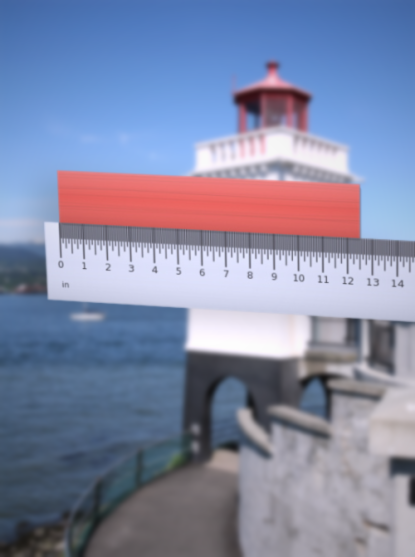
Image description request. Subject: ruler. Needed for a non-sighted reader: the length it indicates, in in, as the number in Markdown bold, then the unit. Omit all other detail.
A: **12.5** in
